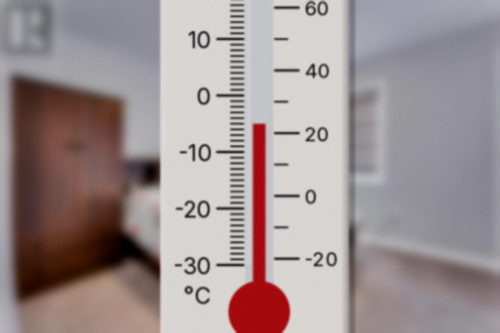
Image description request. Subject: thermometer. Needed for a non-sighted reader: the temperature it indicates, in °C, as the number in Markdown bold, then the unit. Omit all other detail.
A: **-5** °C
